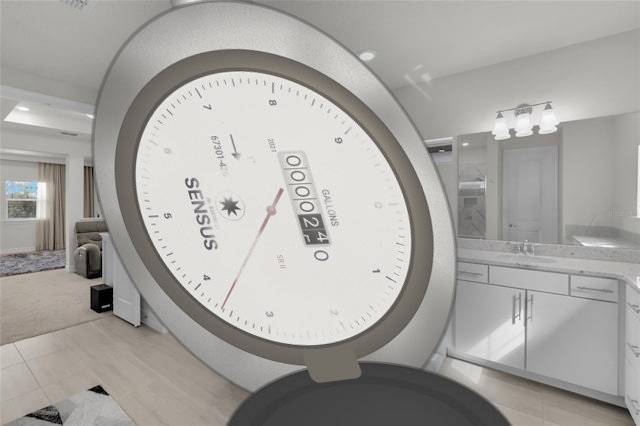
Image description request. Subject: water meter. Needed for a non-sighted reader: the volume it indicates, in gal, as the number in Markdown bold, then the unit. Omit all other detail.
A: **243.6** gal
